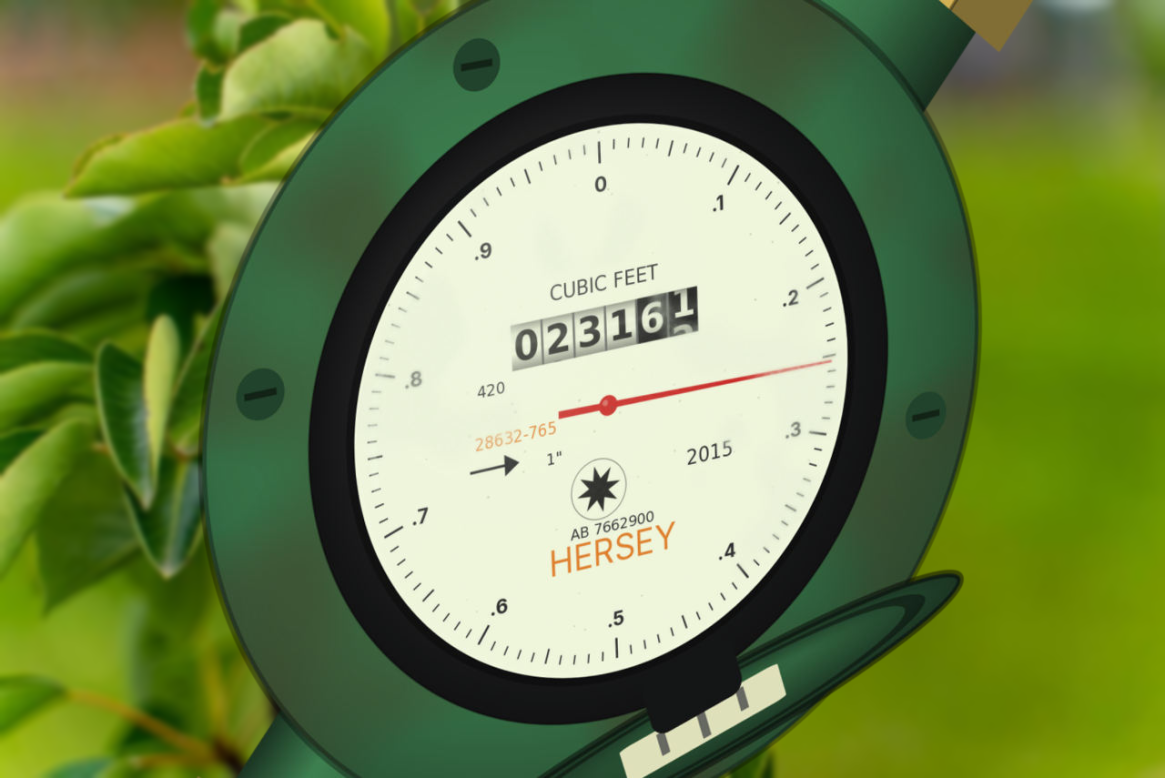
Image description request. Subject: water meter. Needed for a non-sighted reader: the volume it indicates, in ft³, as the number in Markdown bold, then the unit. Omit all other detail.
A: **23161.25** ft³
